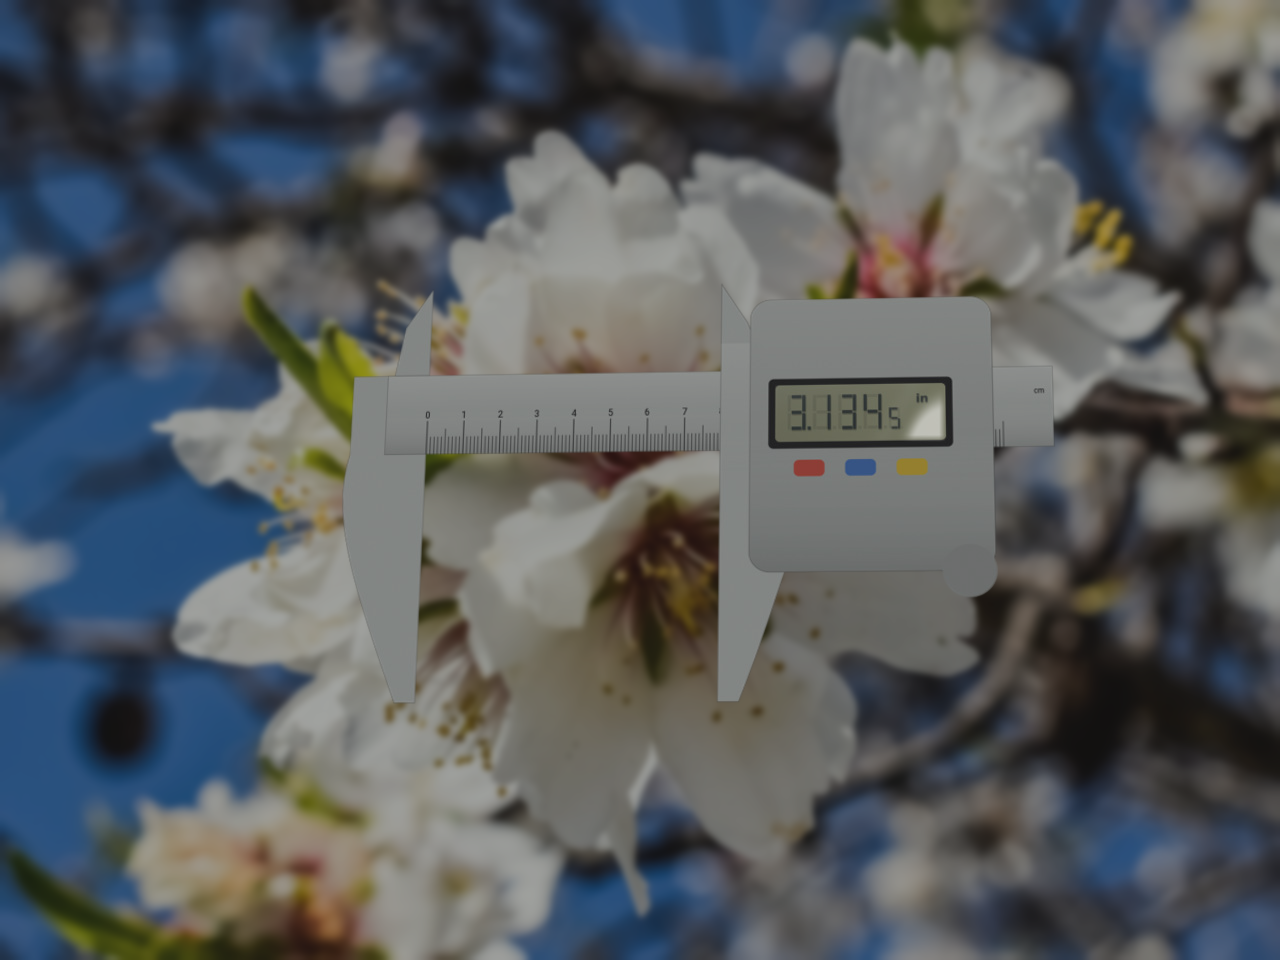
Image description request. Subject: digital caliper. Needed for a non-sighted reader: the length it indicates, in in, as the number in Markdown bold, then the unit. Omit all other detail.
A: **3.1345** in
